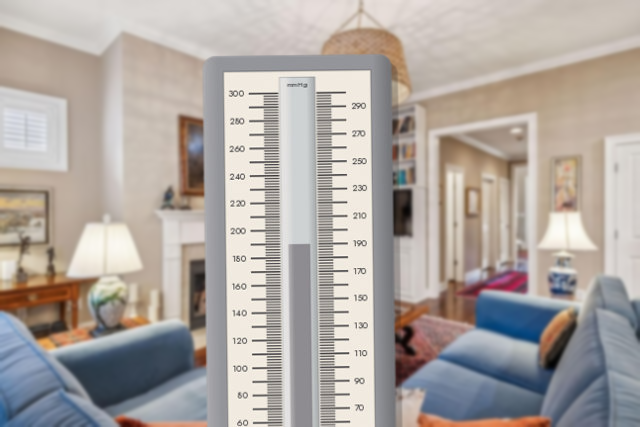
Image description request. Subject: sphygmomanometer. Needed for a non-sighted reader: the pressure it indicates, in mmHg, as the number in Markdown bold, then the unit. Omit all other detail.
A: **190** mmHg
